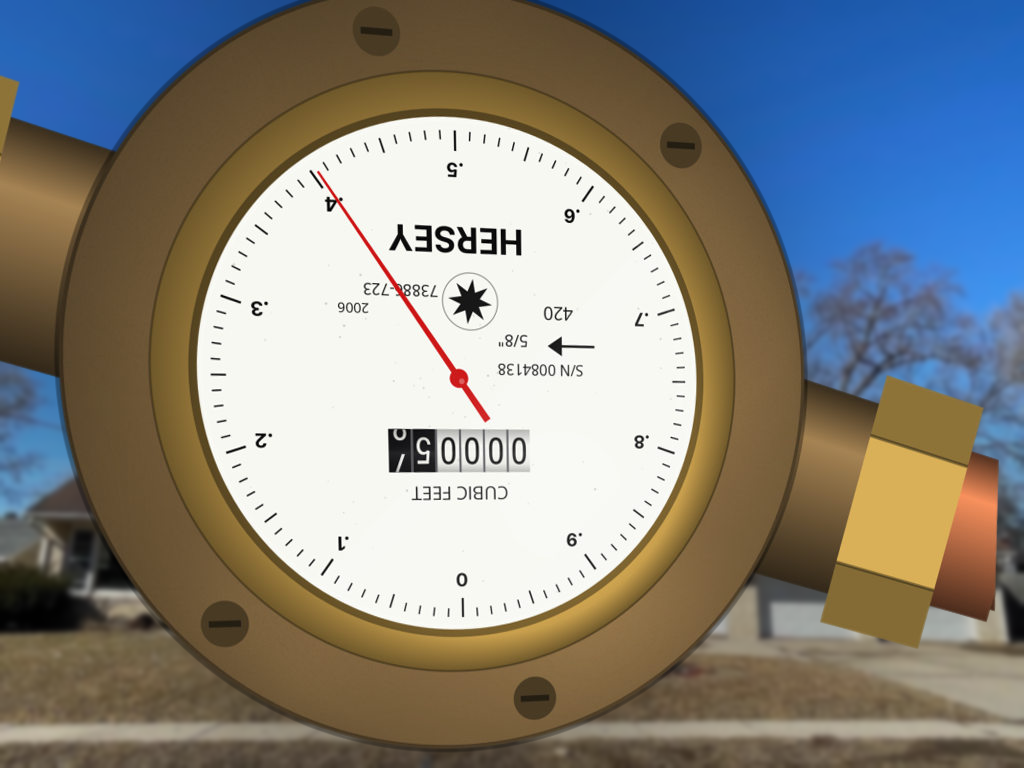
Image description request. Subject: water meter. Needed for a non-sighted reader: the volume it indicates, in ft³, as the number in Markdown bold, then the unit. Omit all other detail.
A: **57.40** ft³
